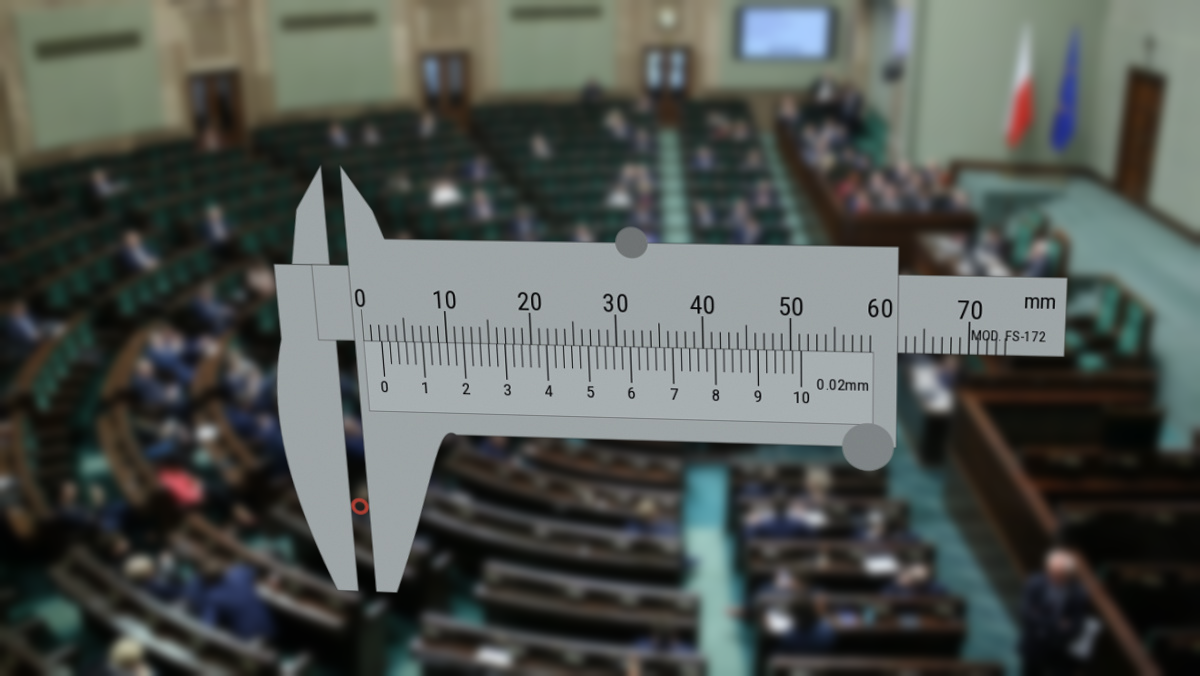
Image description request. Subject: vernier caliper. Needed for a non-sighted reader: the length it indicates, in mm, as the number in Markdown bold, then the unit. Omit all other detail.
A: **2.2** mm
